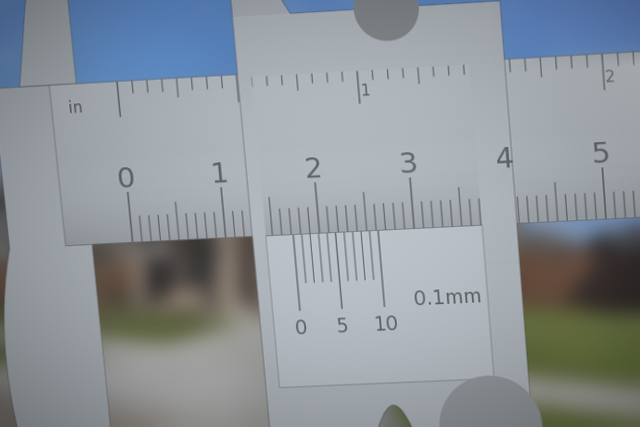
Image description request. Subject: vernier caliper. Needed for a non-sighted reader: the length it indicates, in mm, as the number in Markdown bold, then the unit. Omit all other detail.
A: **17.2** mm
